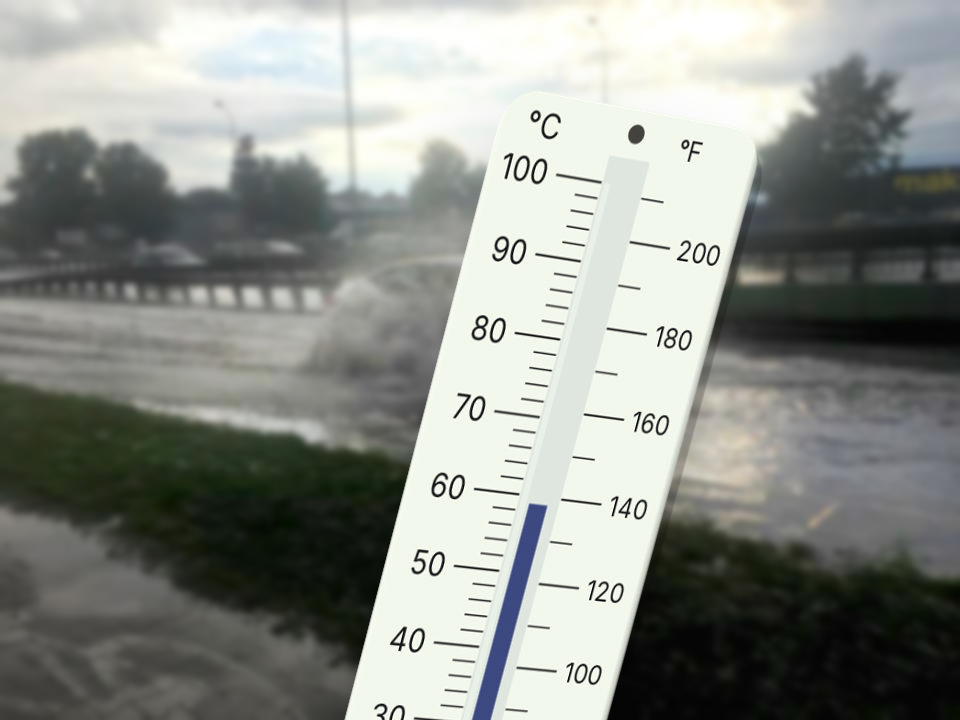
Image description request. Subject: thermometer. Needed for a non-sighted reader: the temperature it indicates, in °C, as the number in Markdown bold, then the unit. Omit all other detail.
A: **59** °C
